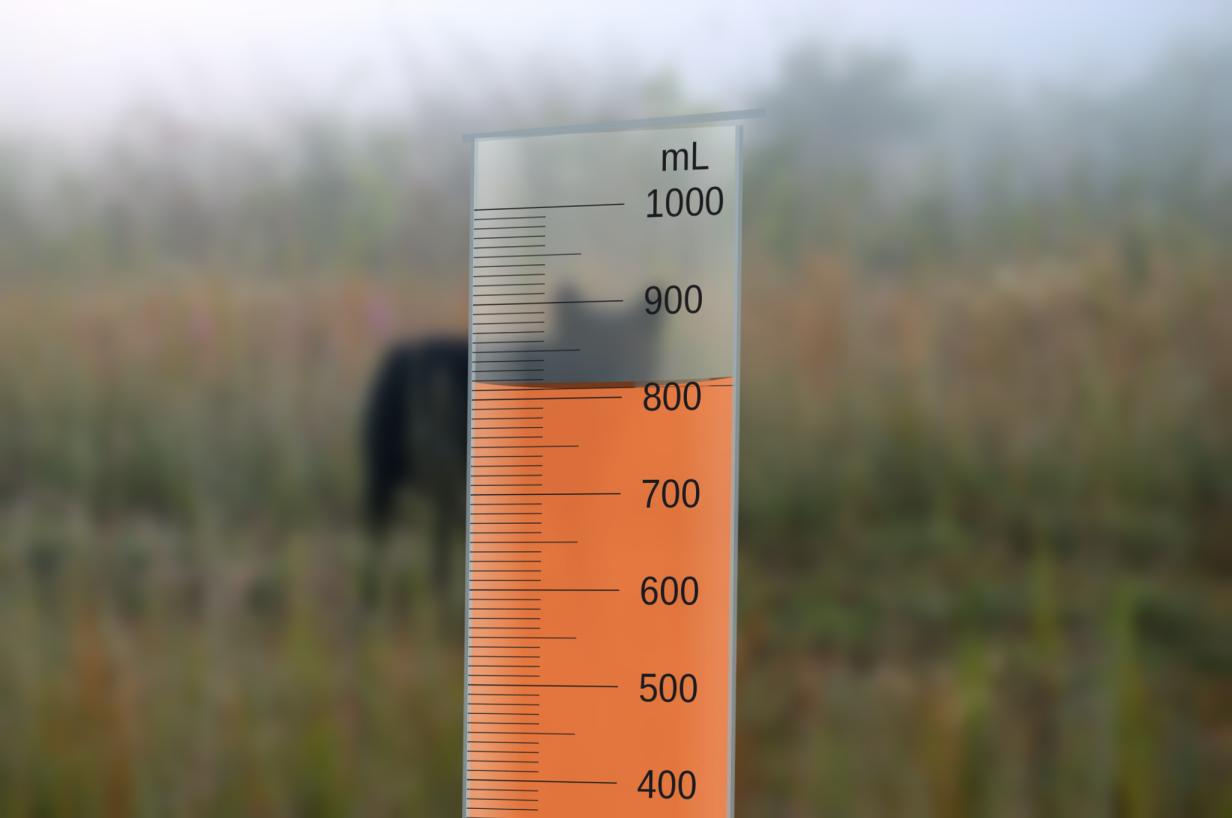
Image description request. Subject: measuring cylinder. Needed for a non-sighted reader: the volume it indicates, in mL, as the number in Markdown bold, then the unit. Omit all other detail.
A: **810** mL
